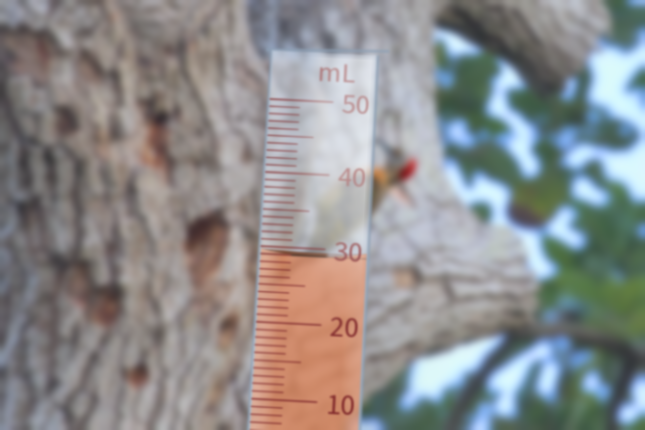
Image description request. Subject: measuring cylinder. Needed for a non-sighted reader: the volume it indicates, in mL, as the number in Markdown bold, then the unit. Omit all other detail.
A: **29** mL
